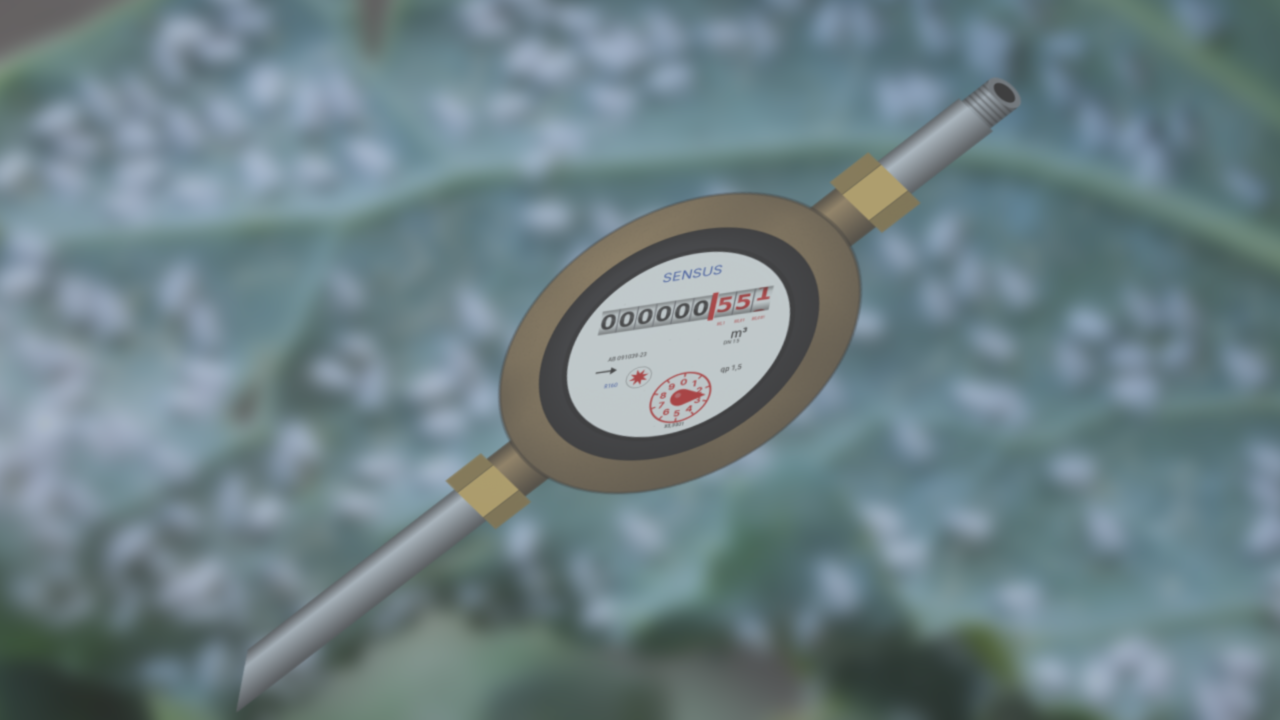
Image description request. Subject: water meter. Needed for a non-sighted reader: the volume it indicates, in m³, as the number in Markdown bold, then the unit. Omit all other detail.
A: **0.5512** m³
